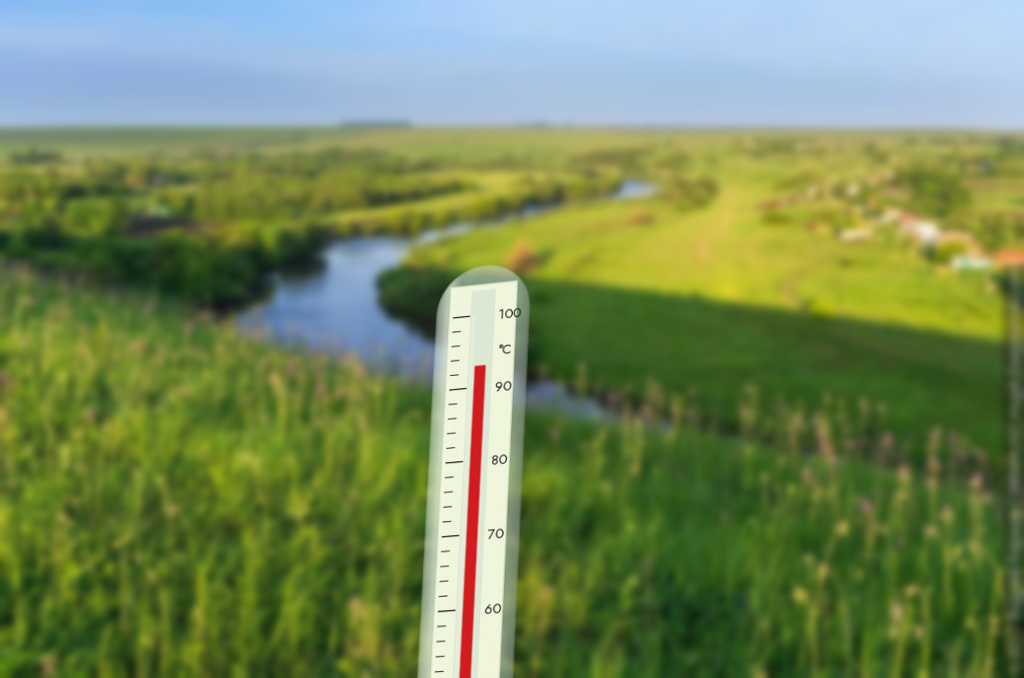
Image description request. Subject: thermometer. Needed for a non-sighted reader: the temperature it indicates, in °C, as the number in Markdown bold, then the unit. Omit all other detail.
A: **93** °C
